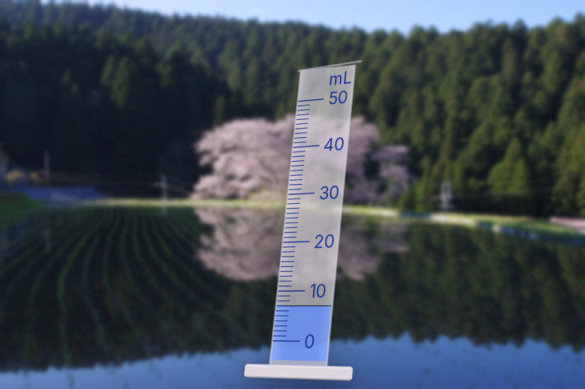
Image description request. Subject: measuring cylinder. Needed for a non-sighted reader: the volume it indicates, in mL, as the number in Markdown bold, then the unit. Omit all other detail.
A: **7** mL
